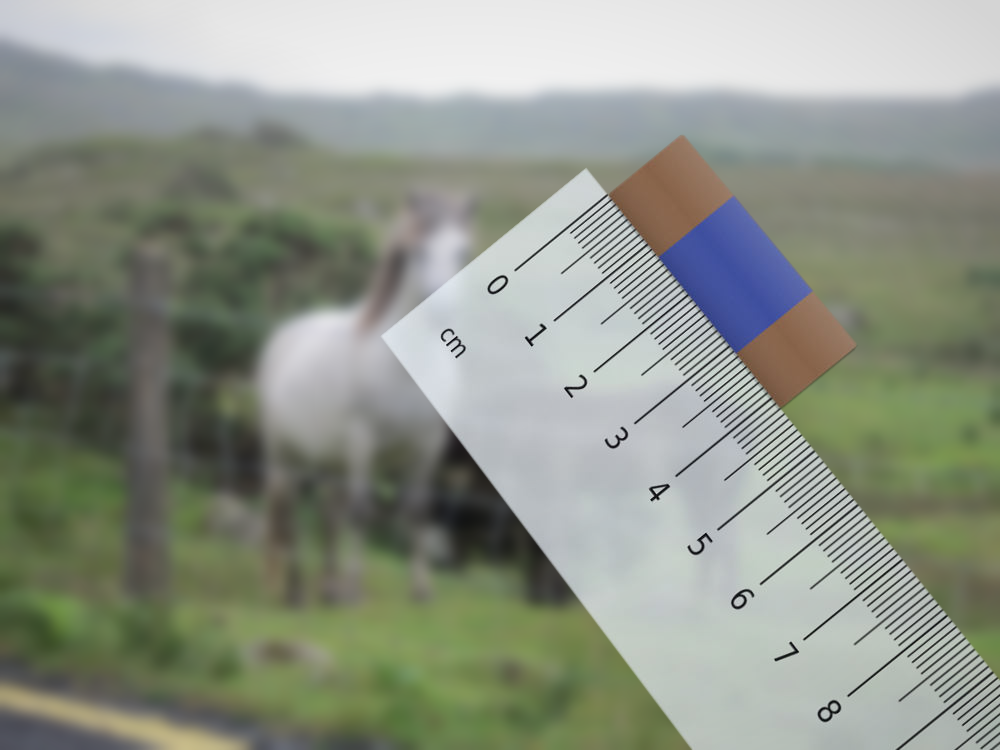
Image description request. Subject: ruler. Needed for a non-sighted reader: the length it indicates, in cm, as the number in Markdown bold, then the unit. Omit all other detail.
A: **4.2** cm
